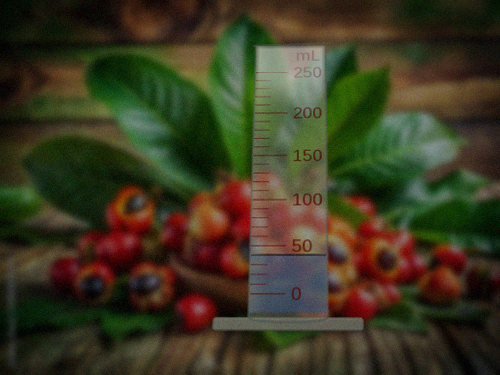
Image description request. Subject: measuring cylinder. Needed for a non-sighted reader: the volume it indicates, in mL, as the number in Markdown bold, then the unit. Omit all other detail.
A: **40** mL
